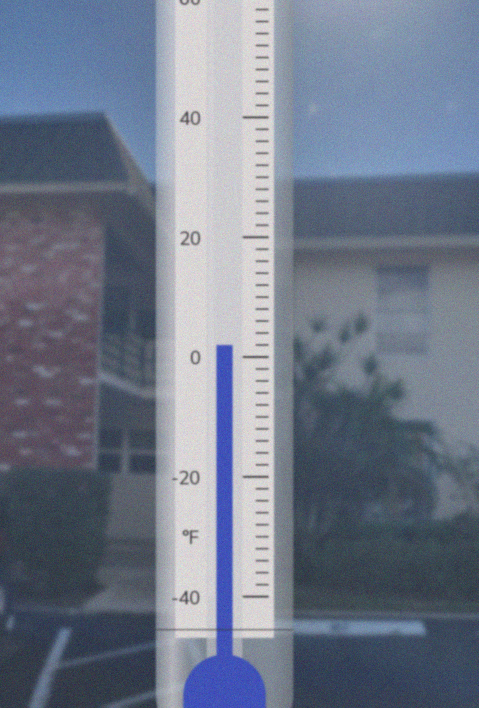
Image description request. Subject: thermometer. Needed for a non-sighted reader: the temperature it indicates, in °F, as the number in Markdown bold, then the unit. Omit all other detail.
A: **2** °F
